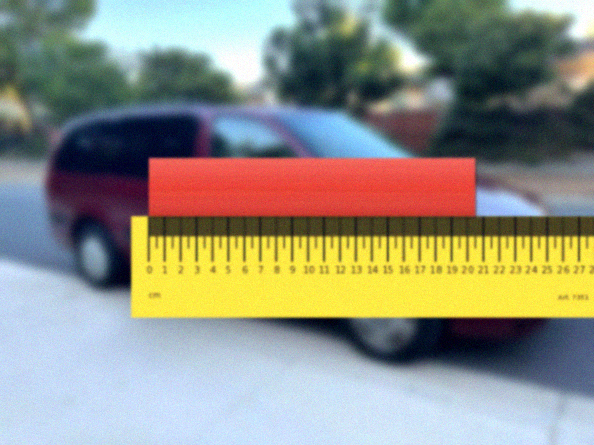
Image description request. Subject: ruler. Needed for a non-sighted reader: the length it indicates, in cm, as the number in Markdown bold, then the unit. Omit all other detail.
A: **20.5** cm
